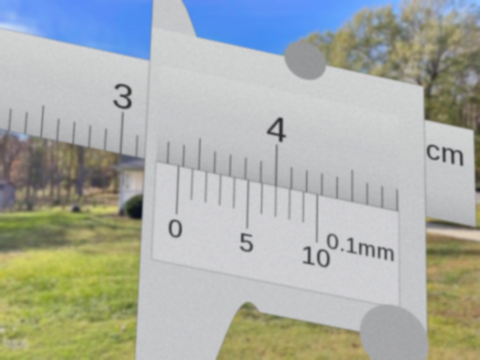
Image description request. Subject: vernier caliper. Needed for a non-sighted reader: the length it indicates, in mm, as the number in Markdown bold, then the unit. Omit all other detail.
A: **33.7** mm
